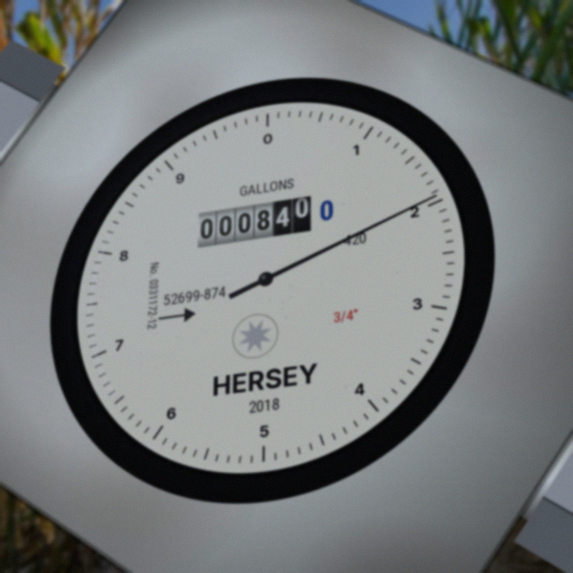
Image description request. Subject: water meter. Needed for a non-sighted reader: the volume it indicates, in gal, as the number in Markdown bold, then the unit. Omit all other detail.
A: **8401.9** gal
